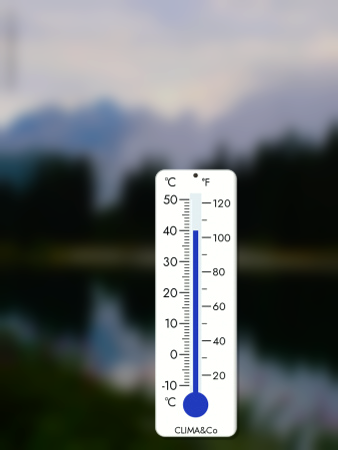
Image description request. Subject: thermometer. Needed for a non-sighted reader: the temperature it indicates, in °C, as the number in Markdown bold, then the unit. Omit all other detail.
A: **40** °C
